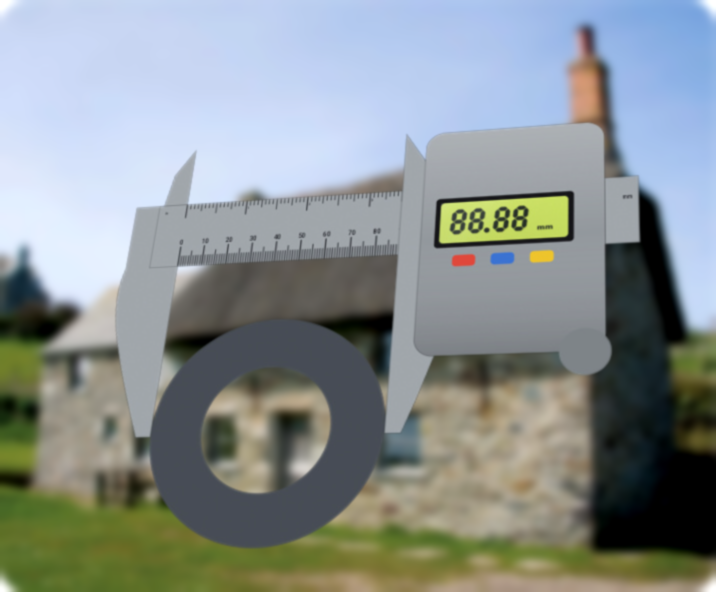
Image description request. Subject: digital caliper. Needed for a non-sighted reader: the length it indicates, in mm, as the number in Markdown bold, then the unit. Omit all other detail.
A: **88.88** mm
